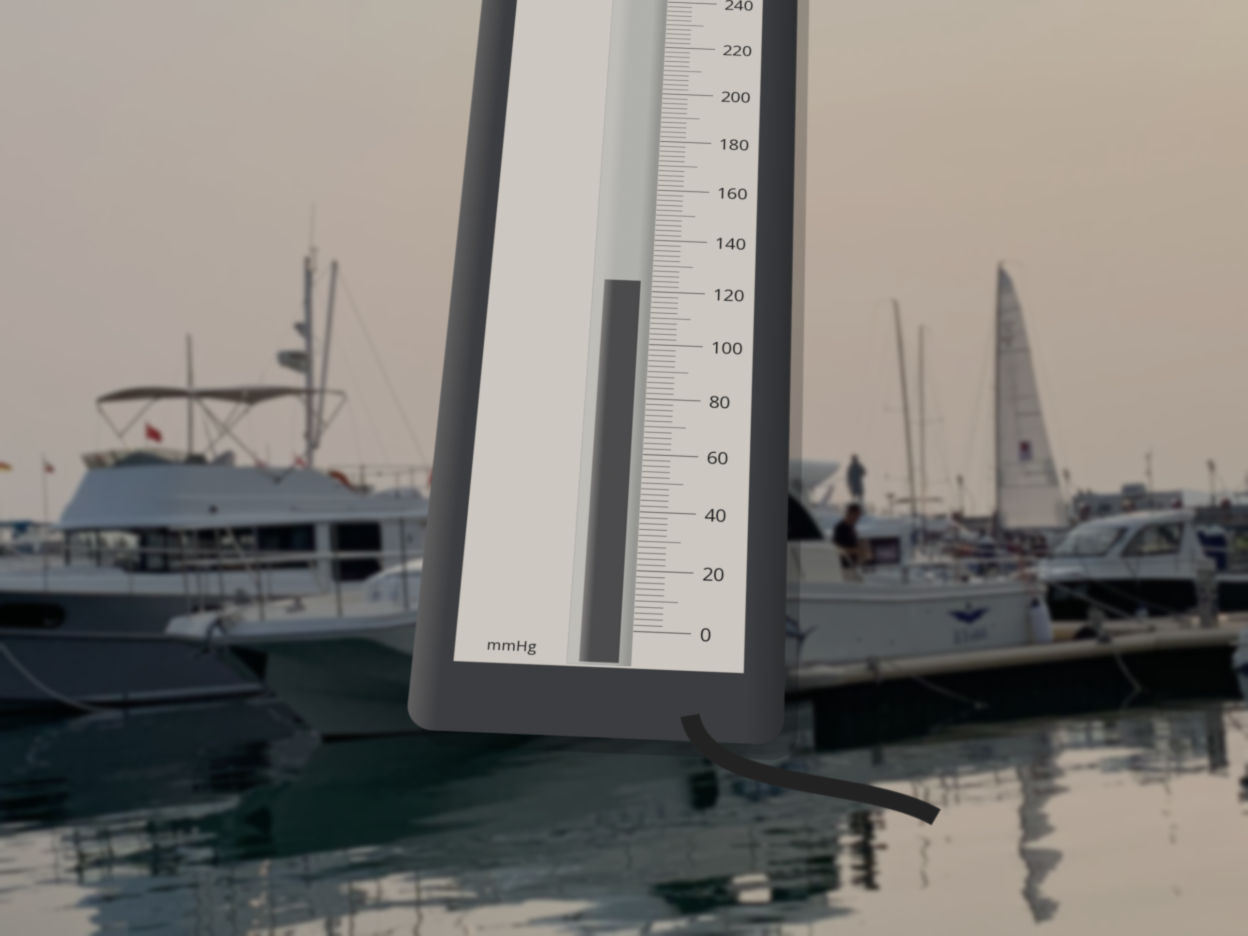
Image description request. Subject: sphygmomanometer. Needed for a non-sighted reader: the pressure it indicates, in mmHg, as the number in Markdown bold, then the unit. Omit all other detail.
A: **124** mmHg
